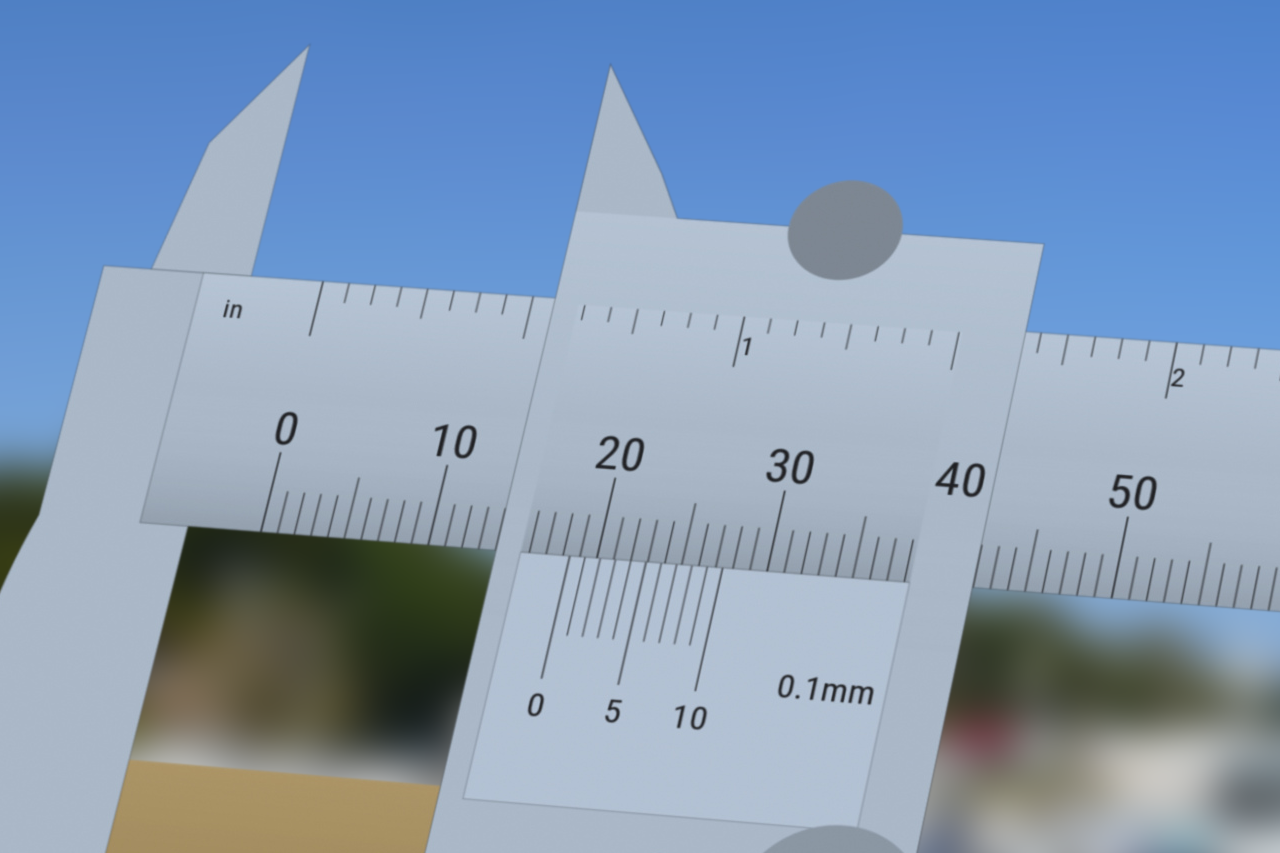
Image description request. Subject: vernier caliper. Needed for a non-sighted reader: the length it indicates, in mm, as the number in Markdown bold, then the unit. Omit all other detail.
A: **18.4** mm
